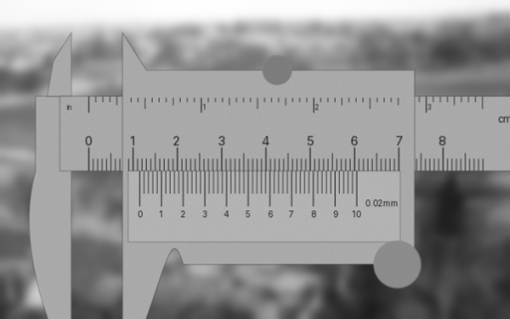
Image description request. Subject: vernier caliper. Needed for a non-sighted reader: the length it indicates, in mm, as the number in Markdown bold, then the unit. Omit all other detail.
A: **11.5** mm
